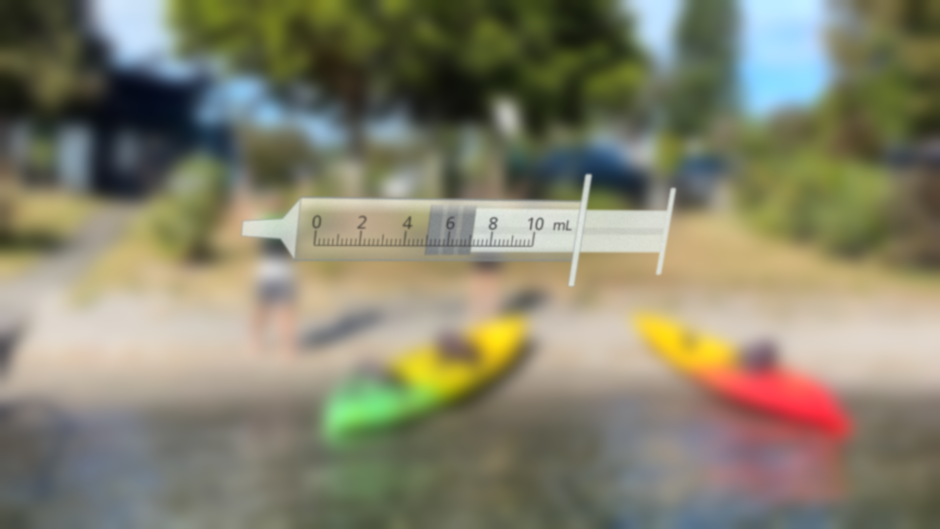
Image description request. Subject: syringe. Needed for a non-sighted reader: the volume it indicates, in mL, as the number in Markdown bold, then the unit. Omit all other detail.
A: **5** mL
